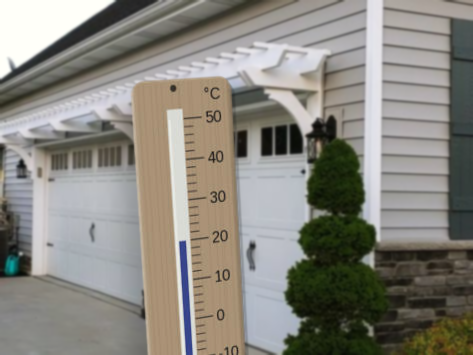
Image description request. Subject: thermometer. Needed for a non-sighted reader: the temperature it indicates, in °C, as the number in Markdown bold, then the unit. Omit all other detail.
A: **20** °C
